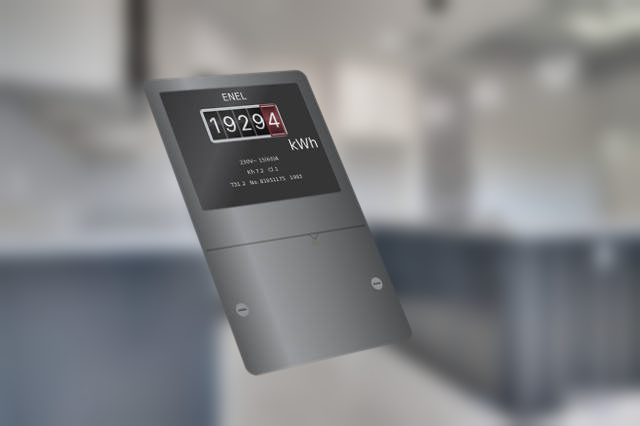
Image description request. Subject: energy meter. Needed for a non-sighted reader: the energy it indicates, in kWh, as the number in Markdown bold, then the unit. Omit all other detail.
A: **1929.4** kWh
